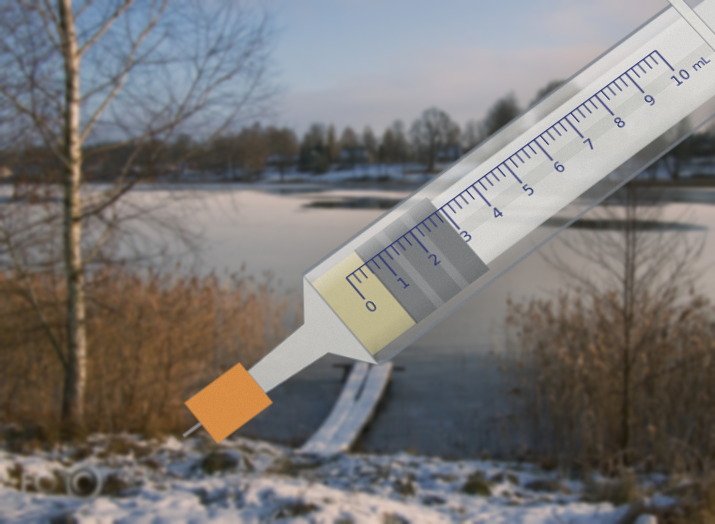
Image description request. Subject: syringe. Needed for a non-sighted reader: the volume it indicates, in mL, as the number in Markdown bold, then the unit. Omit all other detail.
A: **0.6** mL
